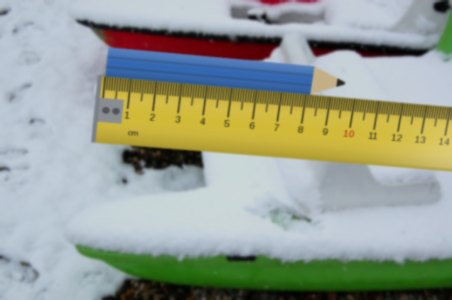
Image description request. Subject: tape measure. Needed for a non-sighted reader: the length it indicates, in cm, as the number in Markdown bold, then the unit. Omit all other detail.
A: **9.5** cm
